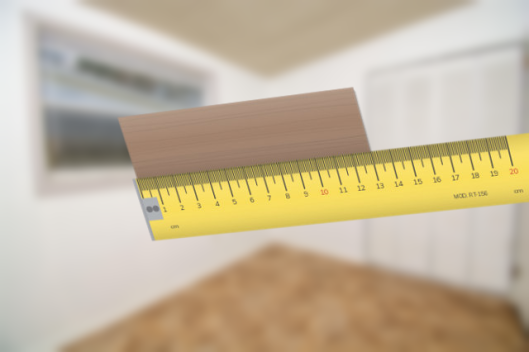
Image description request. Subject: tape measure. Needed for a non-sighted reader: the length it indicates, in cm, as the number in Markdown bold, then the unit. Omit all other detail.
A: **13** cm
